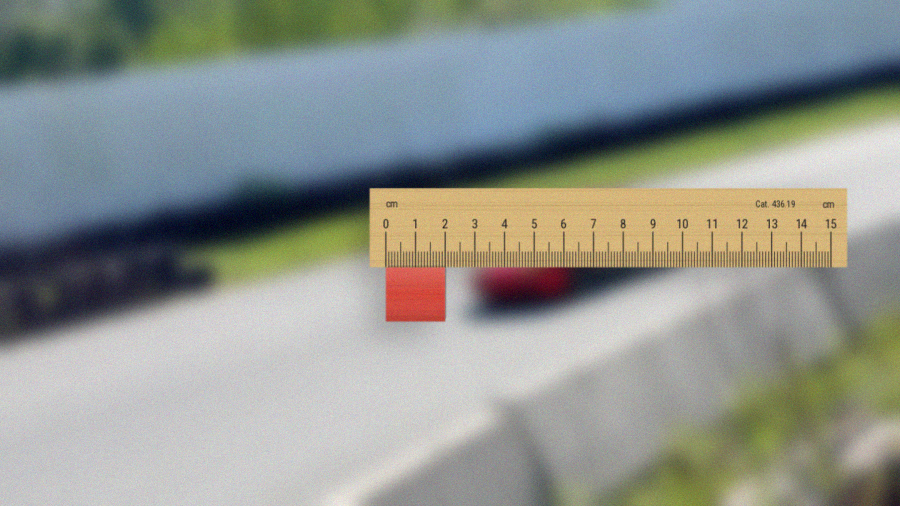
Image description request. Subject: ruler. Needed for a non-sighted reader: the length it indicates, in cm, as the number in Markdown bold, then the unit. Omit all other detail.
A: **2** cm
